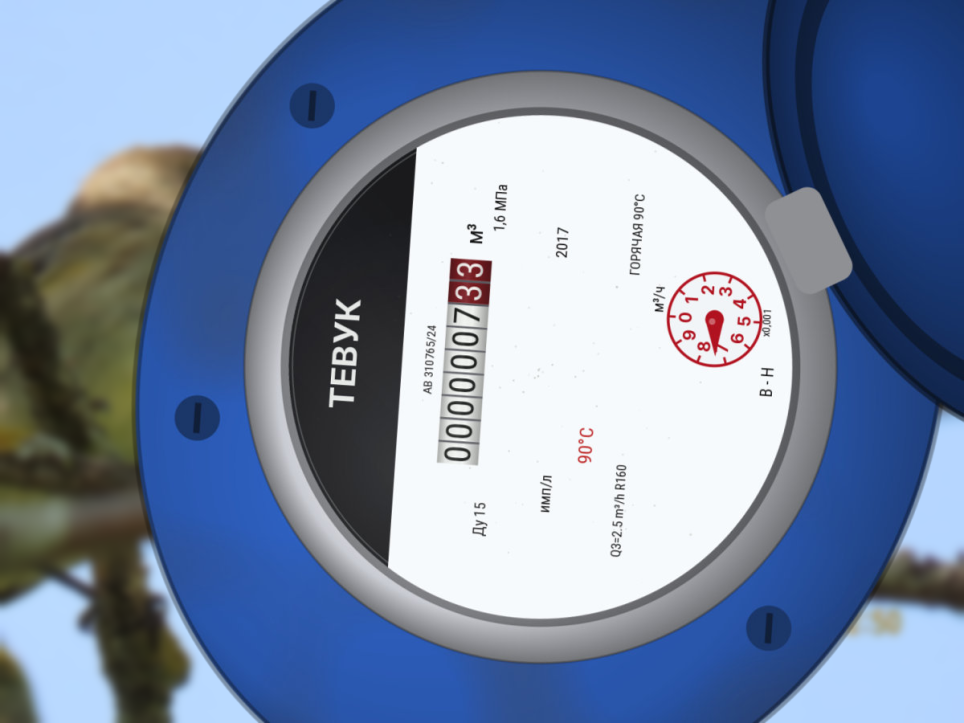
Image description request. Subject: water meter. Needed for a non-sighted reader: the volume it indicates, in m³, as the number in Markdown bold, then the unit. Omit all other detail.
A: **7.337** m³
